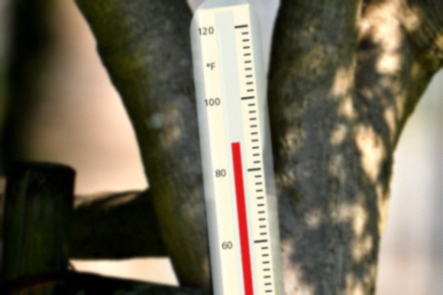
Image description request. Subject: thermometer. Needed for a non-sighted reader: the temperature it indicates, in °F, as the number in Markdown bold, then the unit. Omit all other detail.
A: **88** °F
